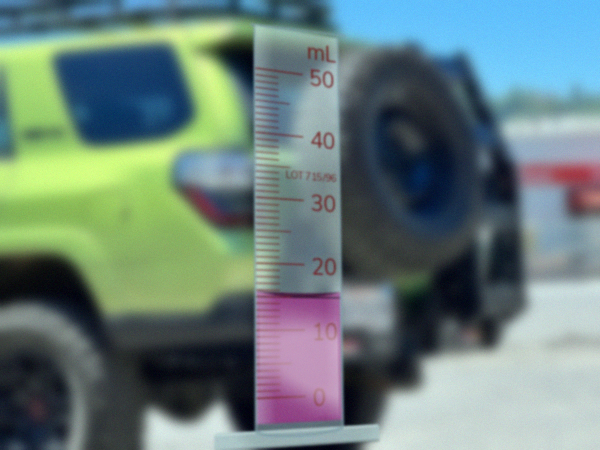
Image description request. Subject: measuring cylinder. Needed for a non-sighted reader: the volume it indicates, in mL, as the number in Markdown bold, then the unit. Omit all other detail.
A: **15** mL
